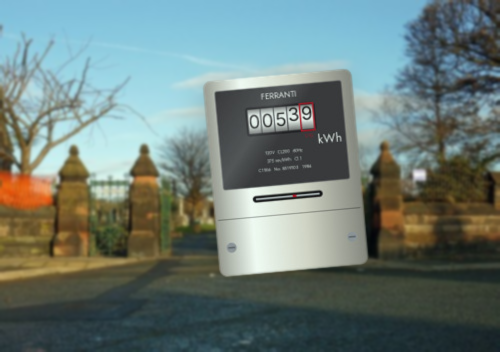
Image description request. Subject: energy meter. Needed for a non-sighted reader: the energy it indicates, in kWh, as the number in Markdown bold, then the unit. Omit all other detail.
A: **53.9** kWh
